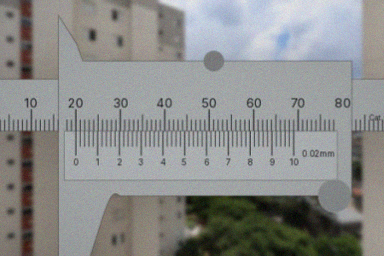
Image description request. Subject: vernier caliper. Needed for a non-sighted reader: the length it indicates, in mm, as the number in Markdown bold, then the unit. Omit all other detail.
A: **20.0** mm
